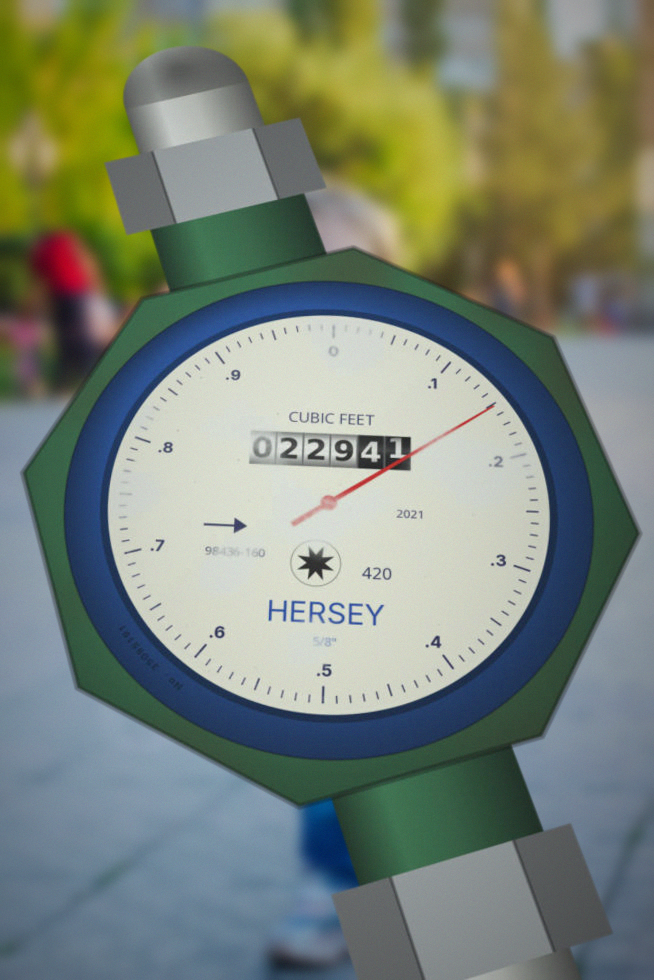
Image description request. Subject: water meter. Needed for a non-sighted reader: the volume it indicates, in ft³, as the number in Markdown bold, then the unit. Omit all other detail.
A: **22941.15** ft³
